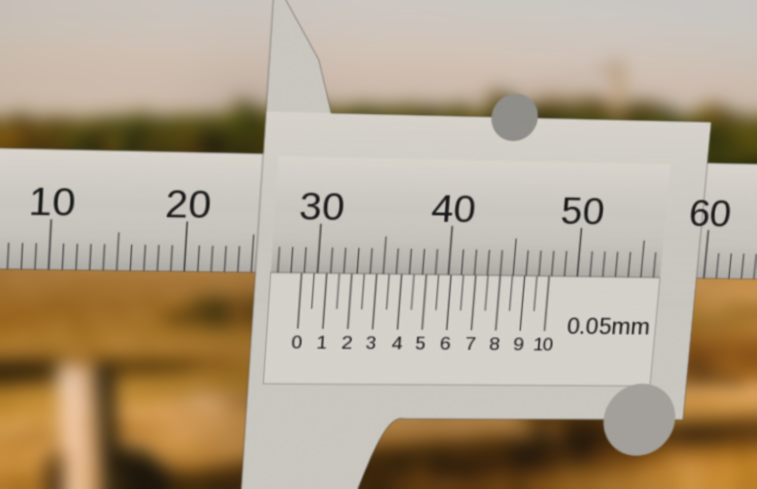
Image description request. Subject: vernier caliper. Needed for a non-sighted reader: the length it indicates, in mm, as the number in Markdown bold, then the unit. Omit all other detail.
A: **28.8** mm
